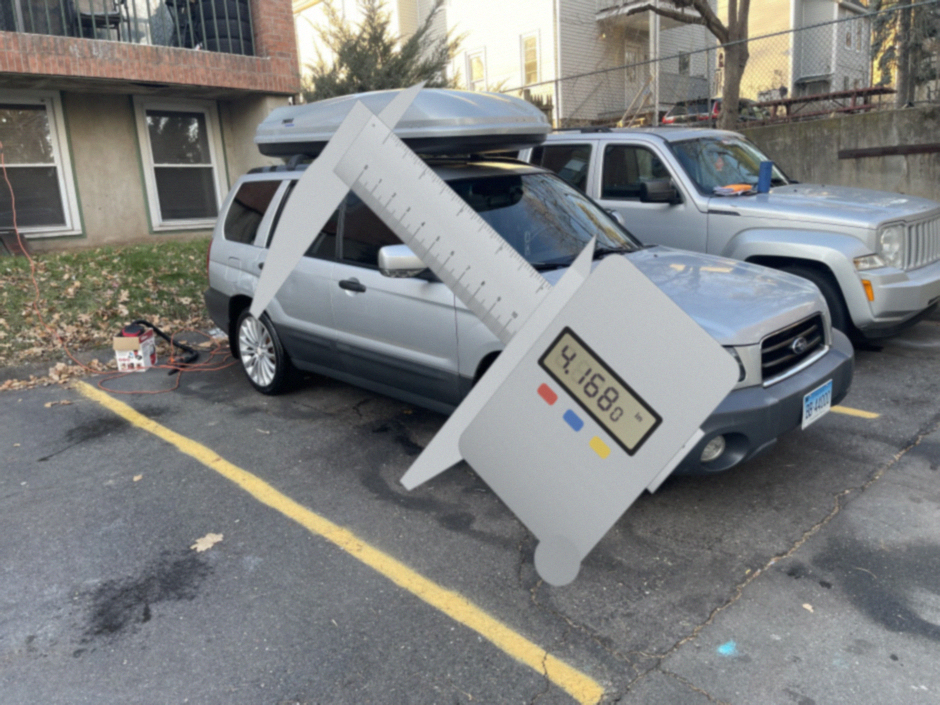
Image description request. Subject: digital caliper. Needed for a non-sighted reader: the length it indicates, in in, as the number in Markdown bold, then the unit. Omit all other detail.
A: **4.1680** in
